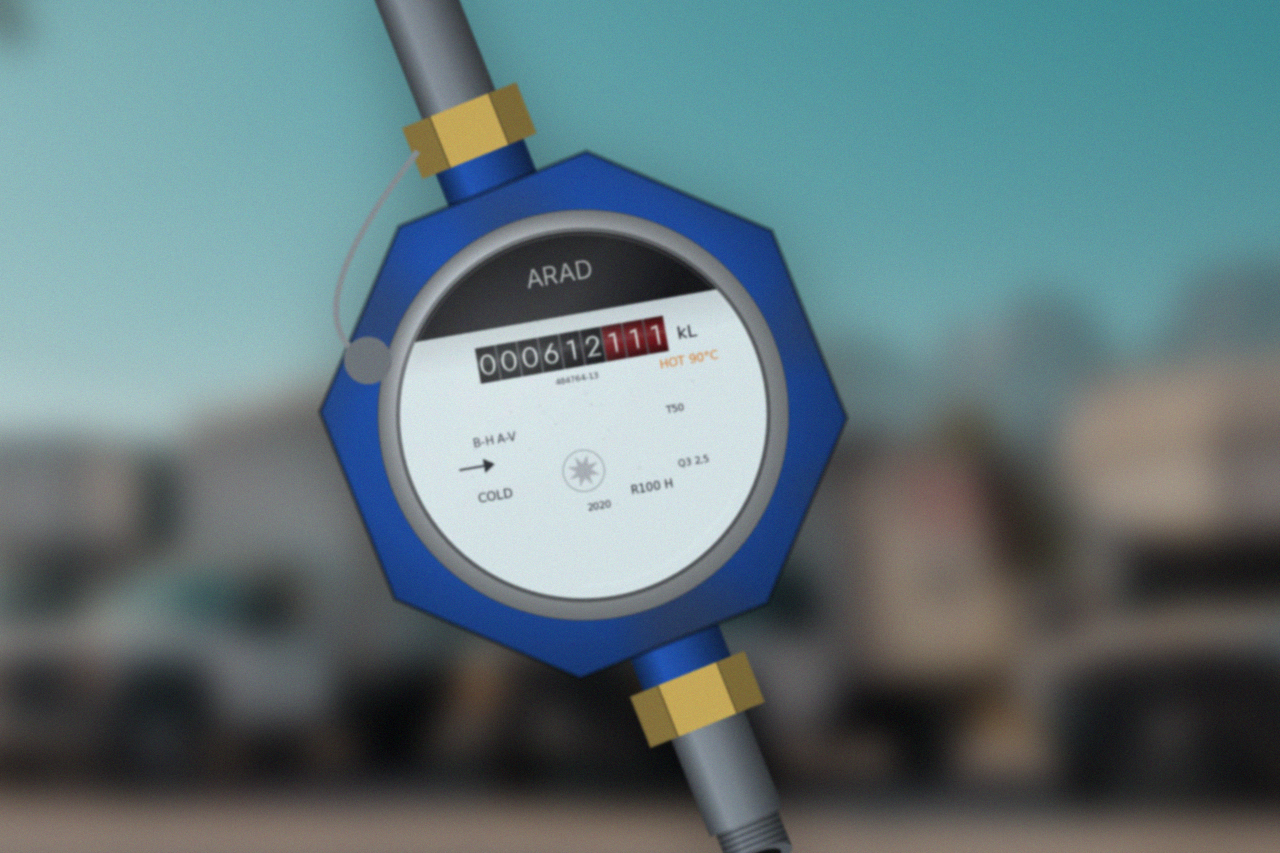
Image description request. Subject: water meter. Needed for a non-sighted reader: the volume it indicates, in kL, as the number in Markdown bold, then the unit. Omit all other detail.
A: **612.111** kL
